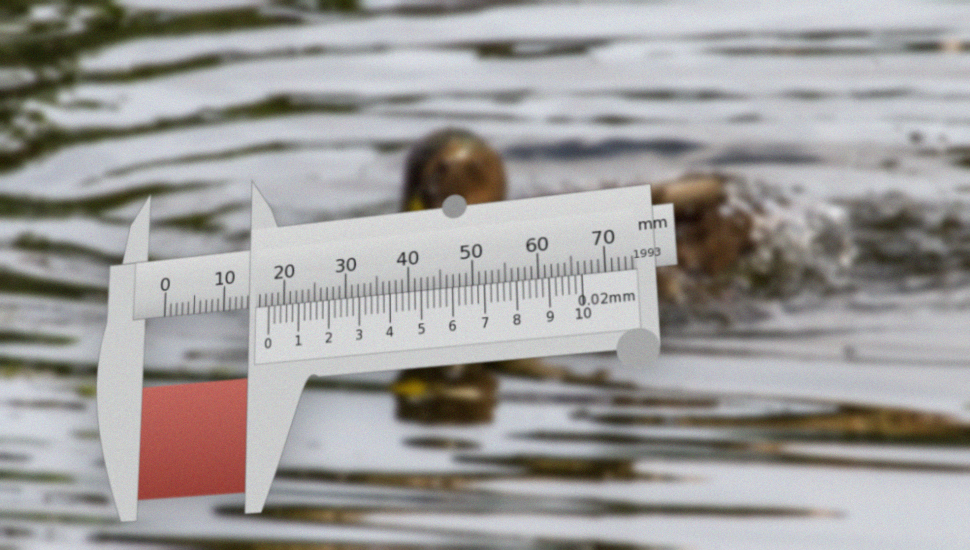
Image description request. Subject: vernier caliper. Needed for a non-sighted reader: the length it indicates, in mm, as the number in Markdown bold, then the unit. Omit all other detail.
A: **17.5** mm
